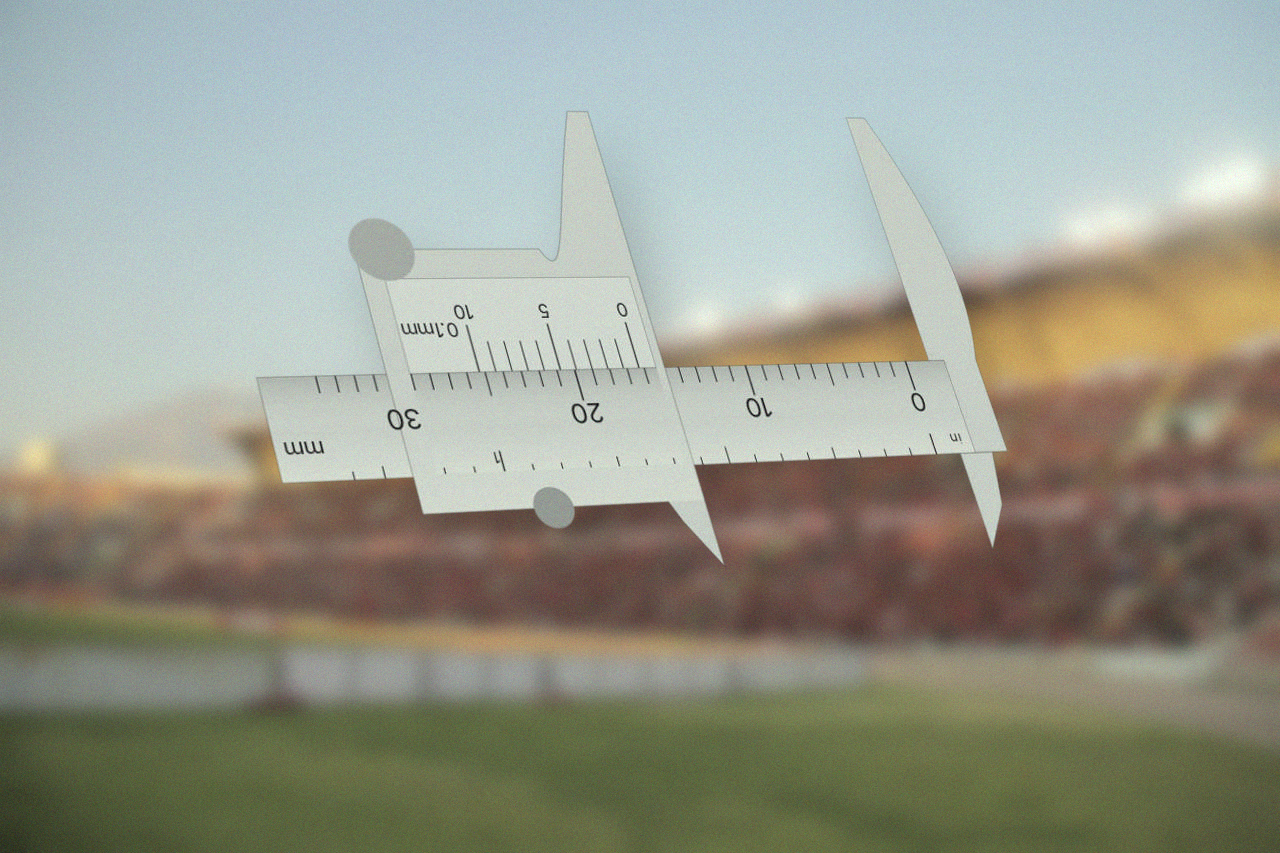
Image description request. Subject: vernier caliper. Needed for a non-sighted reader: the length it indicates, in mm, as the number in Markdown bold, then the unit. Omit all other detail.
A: **16.3** mm
